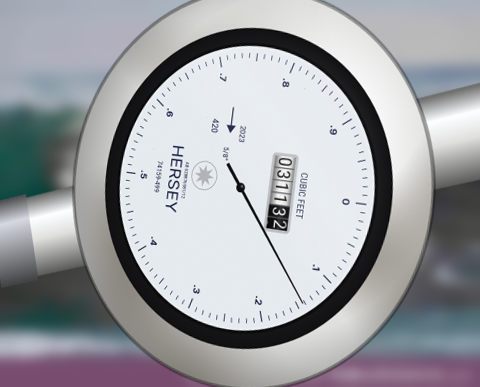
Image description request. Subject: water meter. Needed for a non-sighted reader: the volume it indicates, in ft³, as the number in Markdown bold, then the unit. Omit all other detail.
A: **31132.14** ft³
